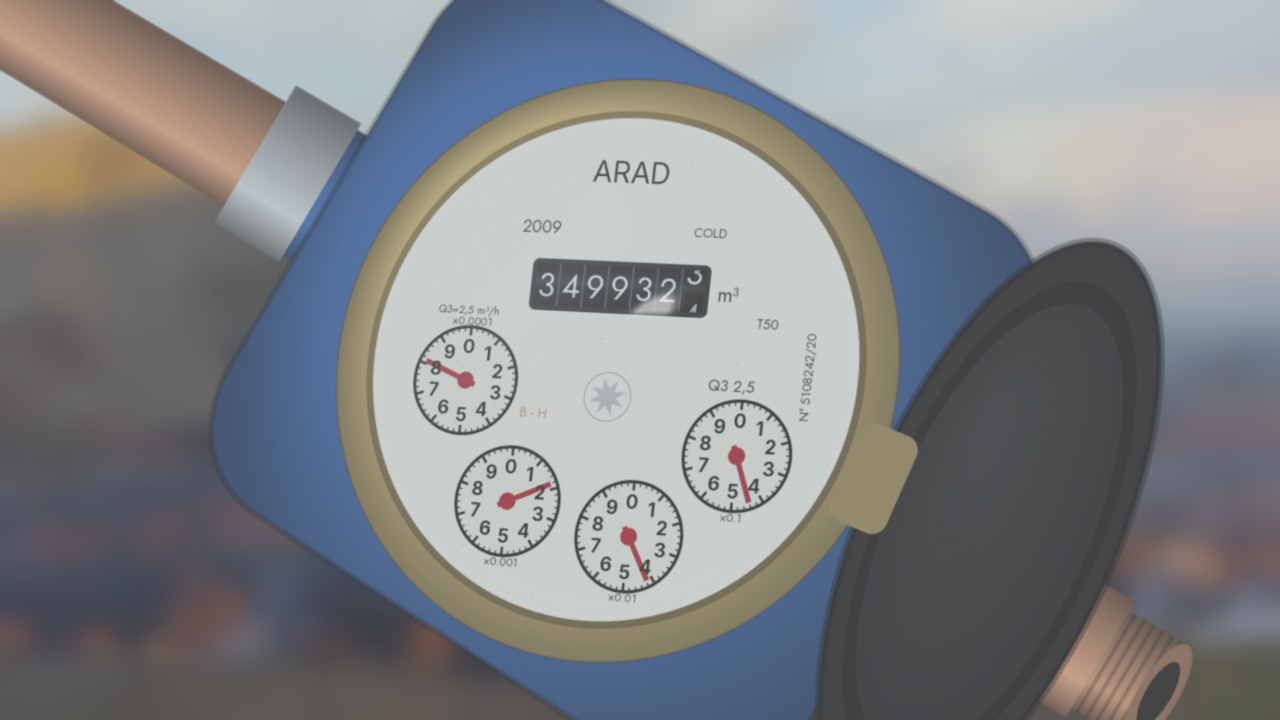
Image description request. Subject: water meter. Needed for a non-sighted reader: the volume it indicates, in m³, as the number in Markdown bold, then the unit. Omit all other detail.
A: **3499323.4418** m³
